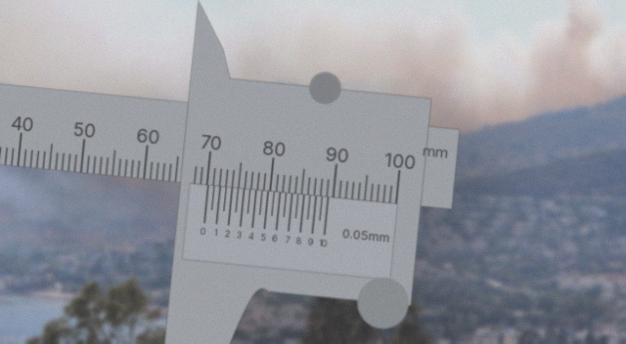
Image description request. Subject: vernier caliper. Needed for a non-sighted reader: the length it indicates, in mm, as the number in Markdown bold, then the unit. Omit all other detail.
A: **70.2** mm
